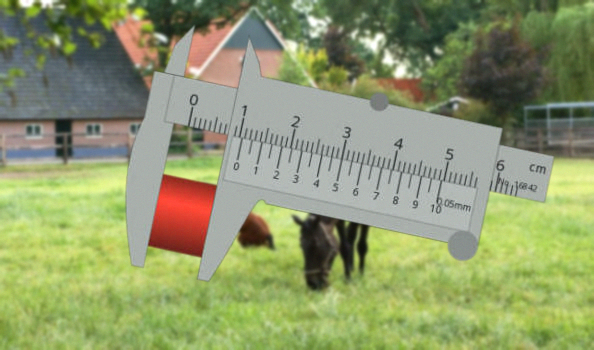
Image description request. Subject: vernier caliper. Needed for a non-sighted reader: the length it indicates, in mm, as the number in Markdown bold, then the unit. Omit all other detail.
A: **10.5** mm
